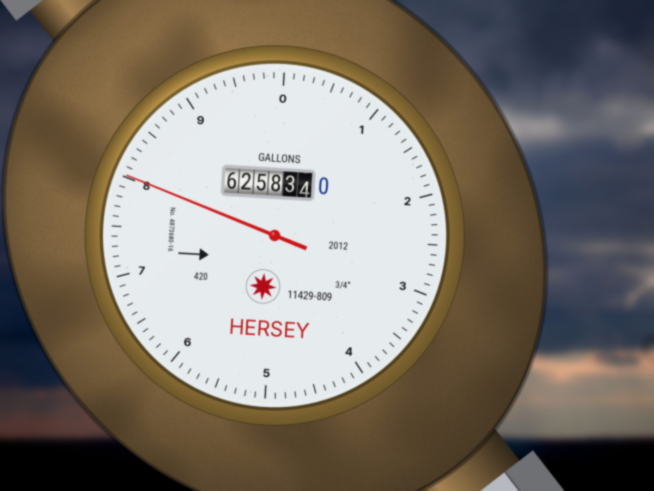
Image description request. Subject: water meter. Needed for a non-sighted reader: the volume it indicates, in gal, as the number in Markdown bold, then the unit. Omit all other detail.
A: **6258338.0** gal
